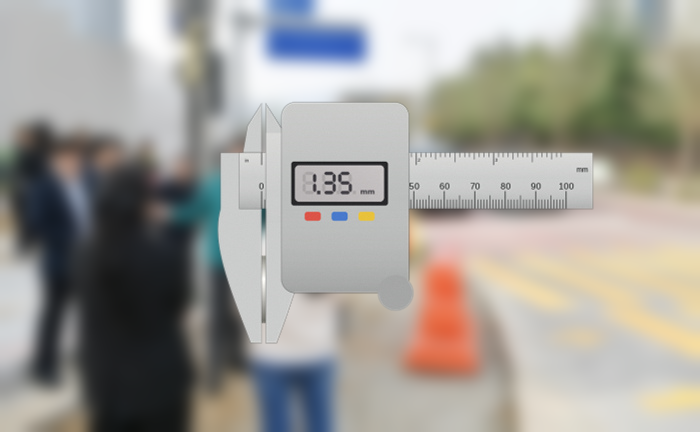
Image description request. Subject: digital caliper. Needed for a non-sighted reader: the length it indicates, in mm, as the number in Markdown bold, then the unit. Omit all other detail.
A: **1.35** mm
